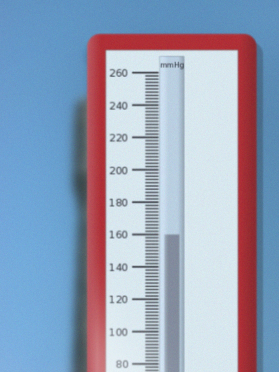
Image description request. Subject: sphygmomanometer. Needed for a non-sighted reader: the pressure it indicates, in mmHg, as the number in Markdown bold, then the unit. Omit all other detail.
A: **160** mmHg
